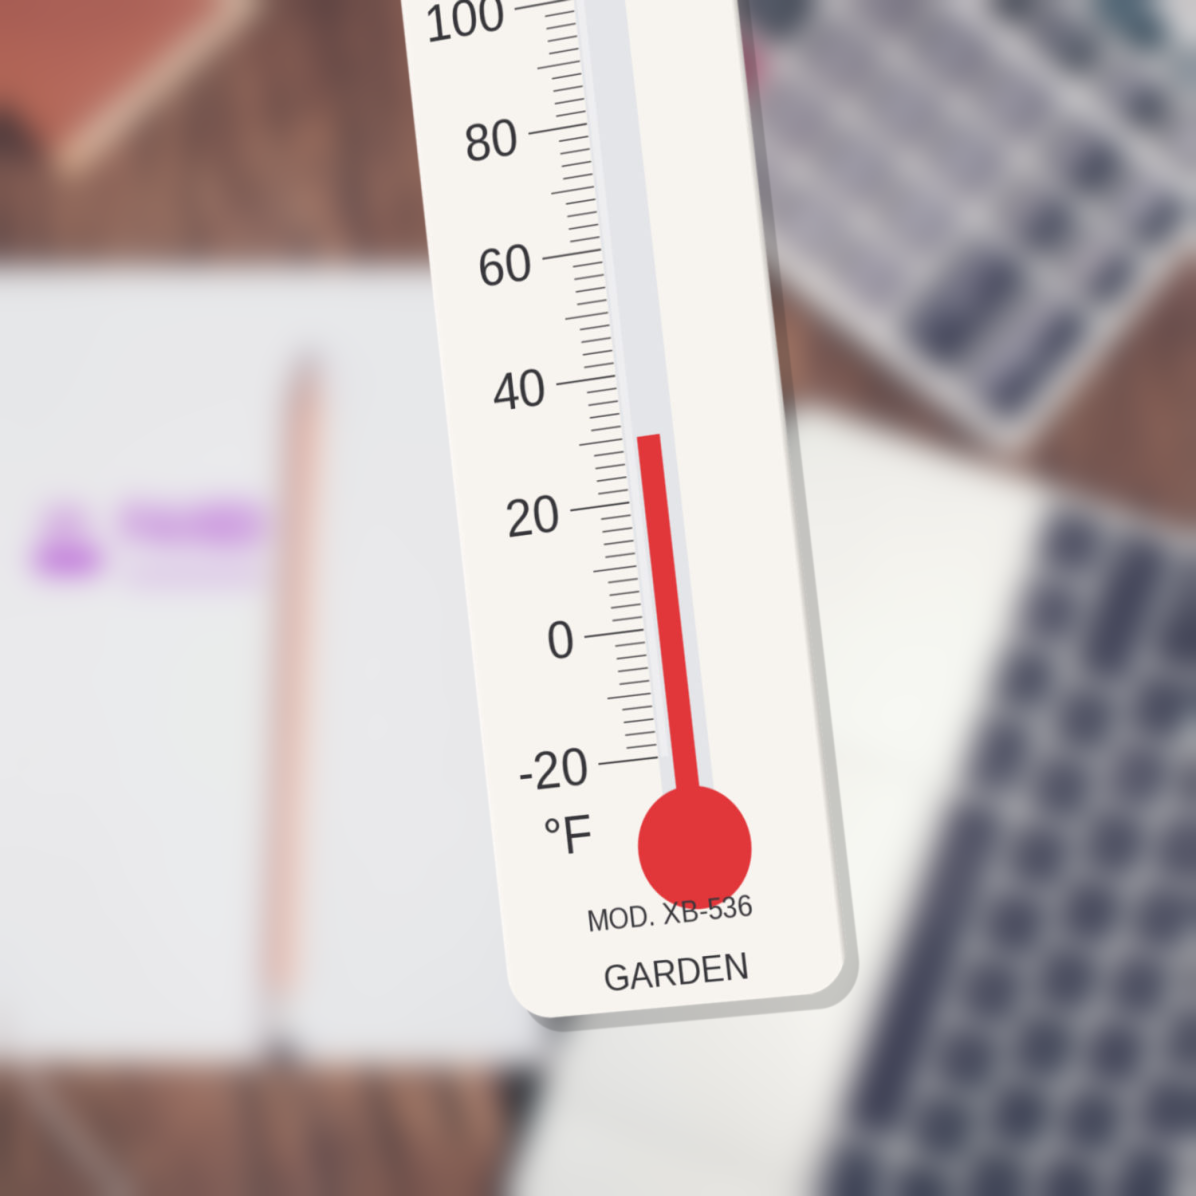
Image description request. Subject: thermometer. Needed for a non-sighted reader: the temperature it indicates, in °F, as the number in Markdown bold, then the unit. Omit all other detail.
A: **30** °F
